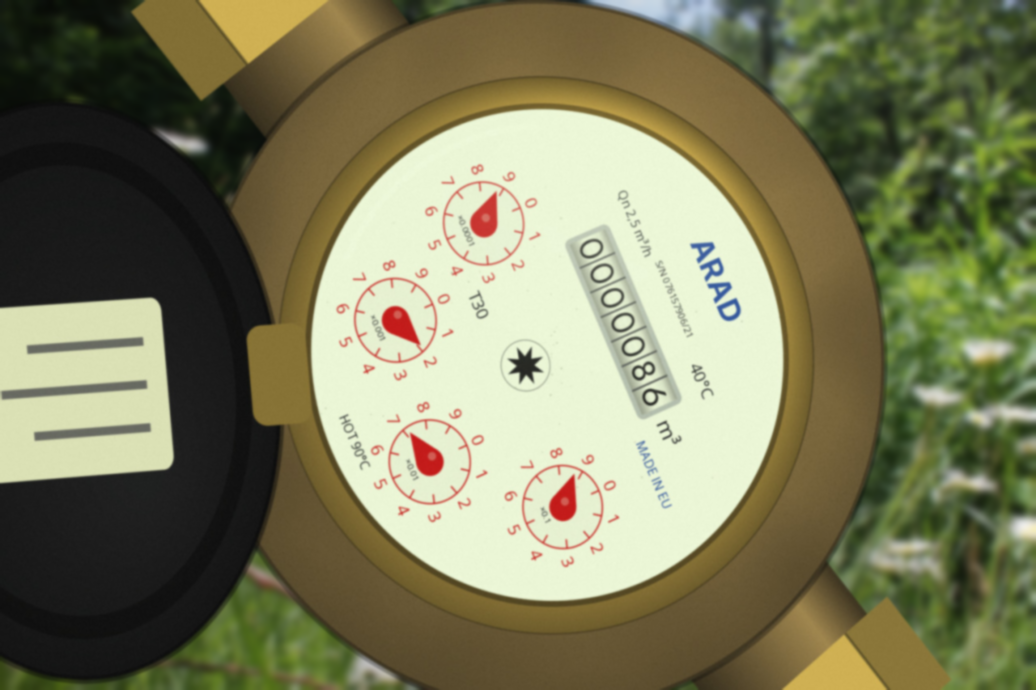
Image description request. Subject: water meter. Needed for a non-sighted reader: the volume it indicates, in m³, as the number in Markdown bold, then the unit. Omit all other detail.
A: **86.8718** m³
